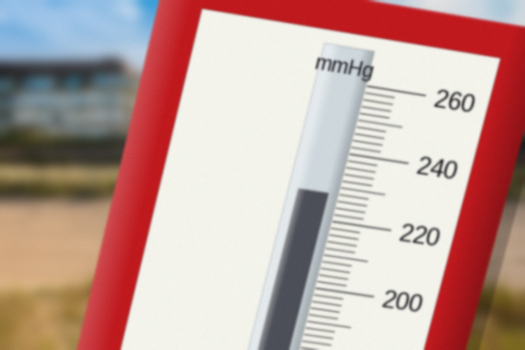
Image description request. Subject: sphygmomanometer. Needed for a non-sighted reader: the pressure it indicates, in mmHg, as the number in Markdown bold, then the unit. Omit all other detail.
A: **228** mmHg
